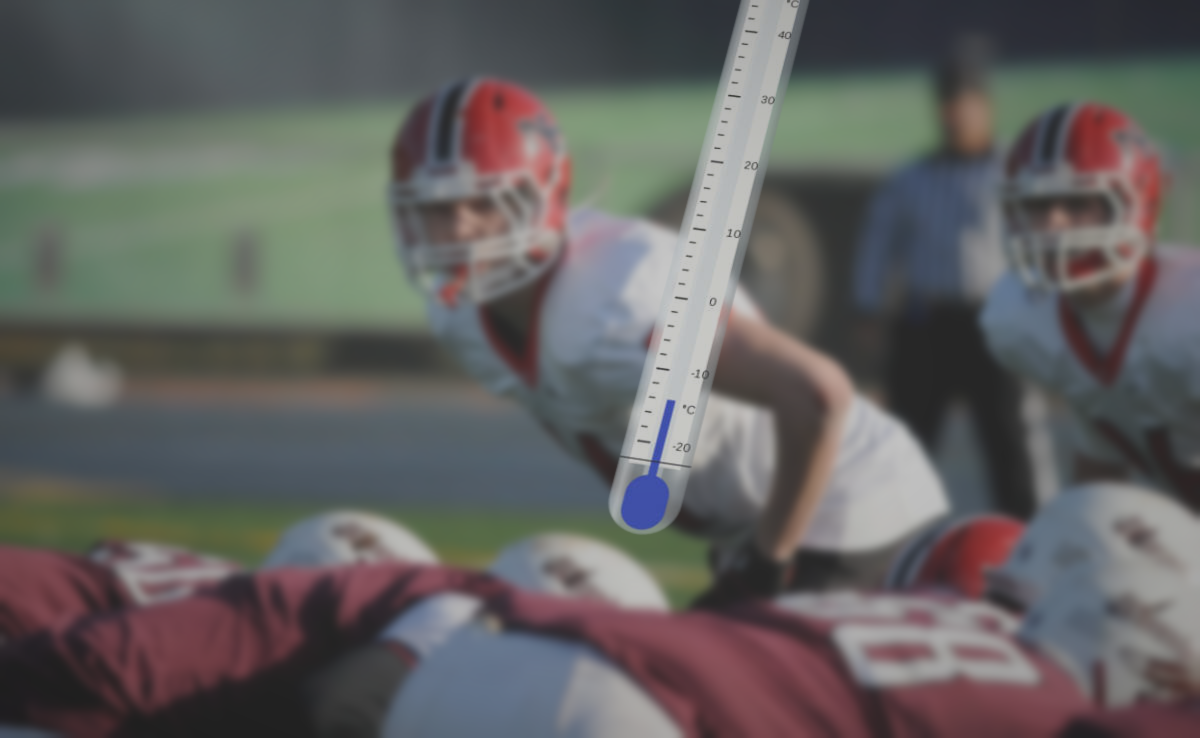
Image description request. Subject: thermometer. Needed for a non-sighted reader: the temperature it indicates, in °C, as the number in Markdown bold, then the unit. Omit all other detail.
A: **-14** °C
